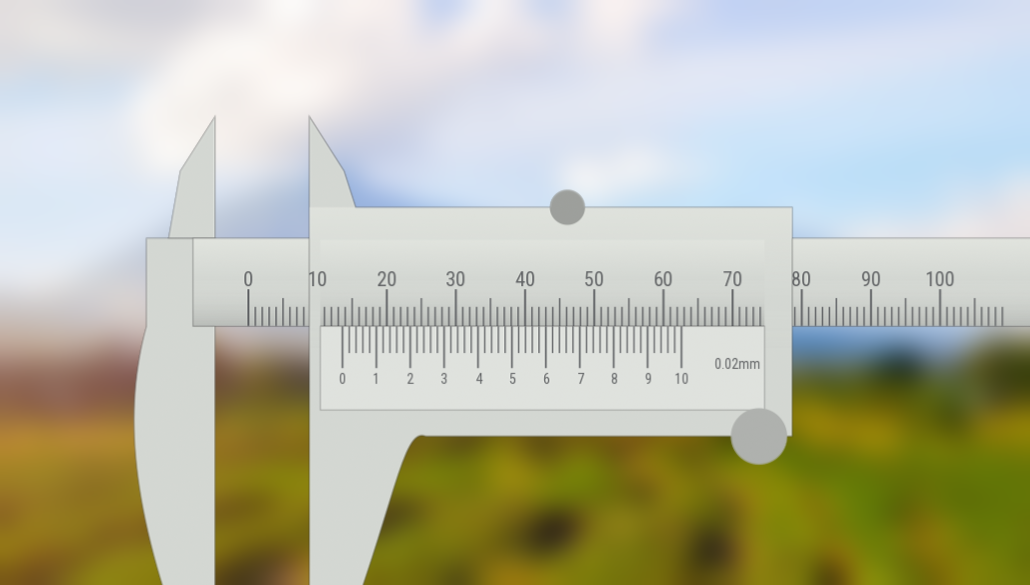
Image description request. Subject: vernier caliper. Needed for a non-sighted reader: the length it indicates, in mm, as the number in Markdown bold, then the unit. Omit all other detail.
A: **13.6** mm
